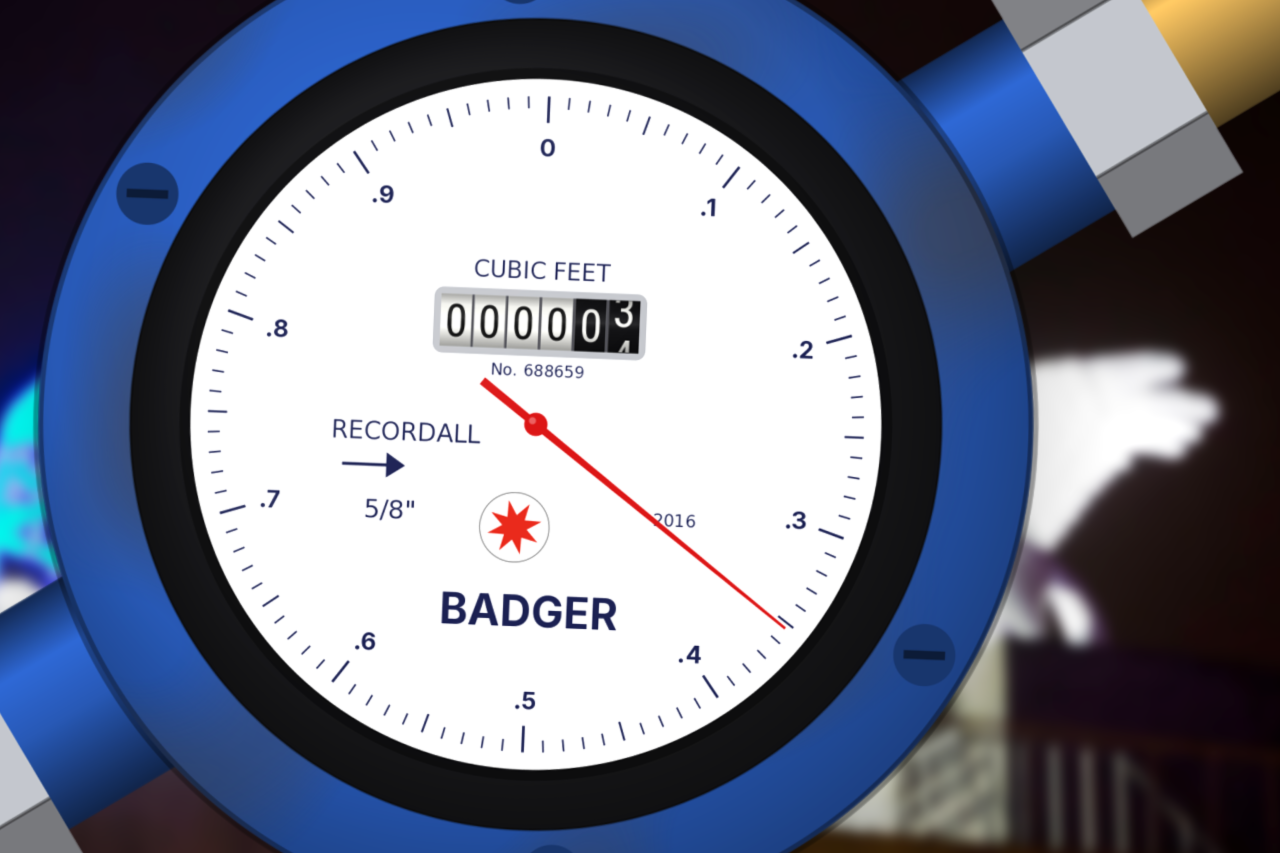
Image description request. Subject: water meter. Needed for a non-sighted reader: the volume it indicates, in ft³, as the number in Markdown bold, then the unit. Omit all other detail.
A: **3.35** ft³
